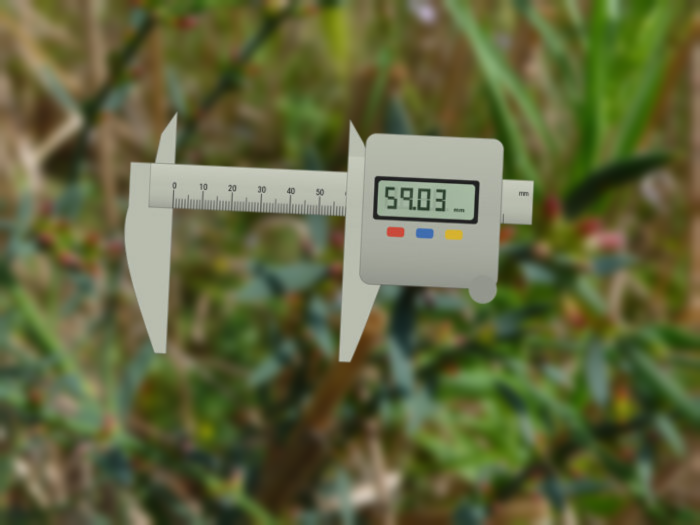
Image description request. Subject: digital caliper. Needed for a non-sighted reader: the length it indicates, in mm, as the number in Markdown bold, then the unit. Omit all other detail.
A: **59.03** mm
